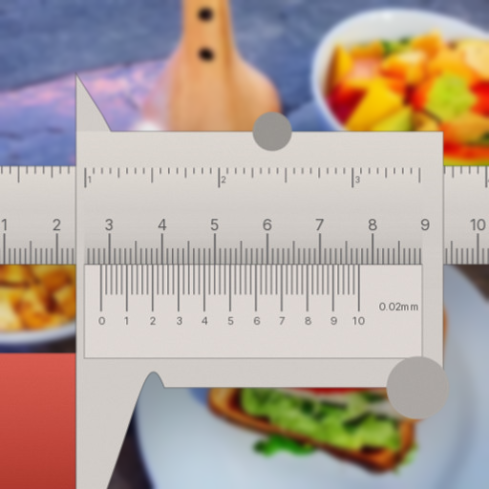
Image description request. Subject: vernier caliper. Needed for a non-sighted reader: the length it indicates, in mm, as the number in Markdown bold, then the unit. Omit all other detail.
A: **28.4** mm
